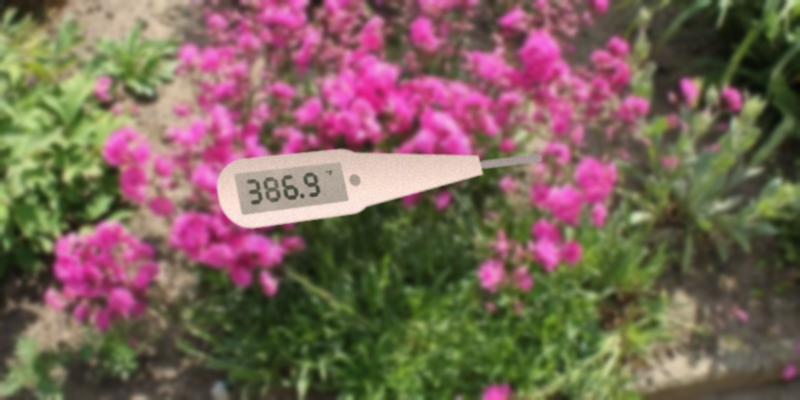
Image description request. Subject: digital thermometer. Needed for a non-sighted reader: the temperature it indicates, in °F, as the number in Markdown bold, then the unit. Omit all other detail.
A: **386.9** °F
